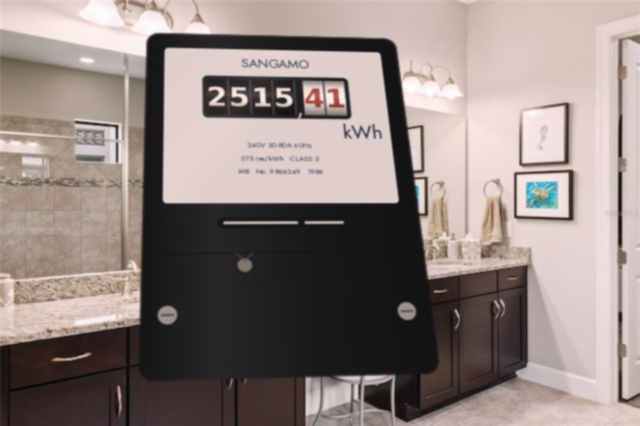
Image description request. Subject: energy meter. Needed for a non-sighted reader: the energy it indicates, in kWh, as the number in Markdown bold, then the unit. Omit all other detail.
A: **2515.41** kWh
